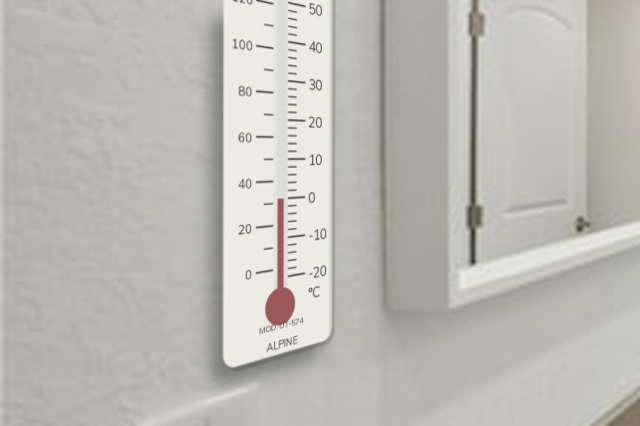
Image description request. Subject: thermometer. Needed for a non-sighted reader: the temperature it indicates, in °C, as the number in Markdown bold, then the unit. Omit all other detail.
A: **0** °C
